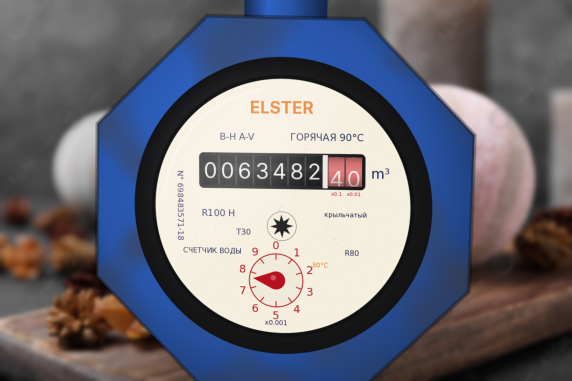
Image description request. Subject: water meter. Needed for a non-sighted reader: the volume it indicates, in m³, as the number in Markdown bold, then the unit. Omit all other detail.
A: **63482.397** m³
